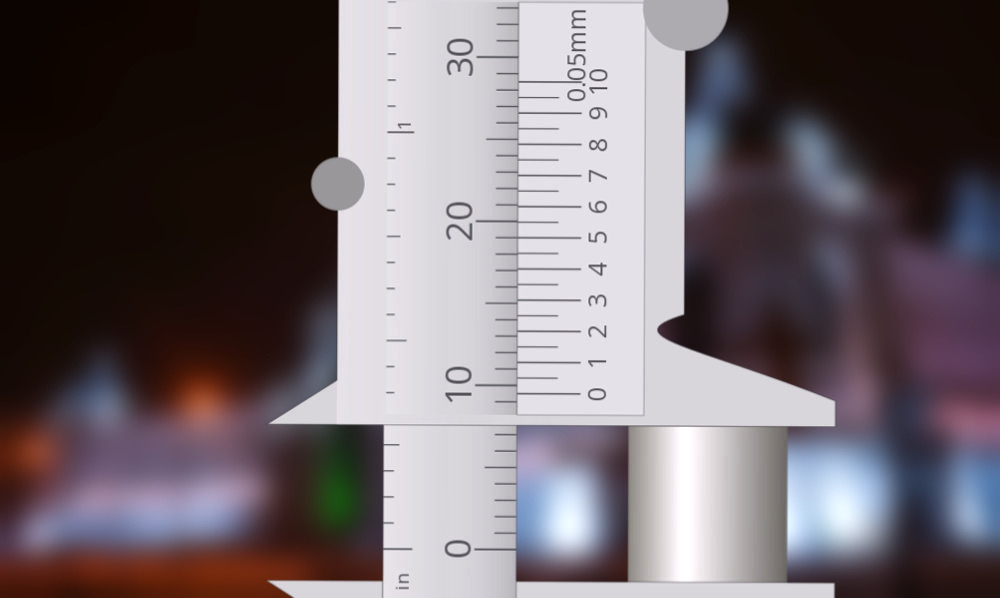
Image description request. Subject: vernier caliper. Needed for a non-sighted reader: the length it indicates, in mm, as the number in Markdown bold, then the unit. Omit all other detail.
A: **9.5** mm
